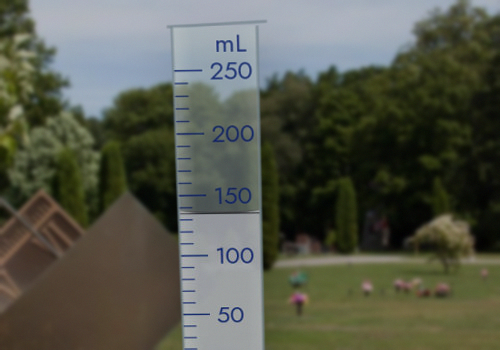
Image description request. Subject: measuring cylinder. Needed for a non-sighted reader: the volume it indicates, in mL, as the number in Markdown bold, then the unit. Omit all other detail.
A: **135** mL
